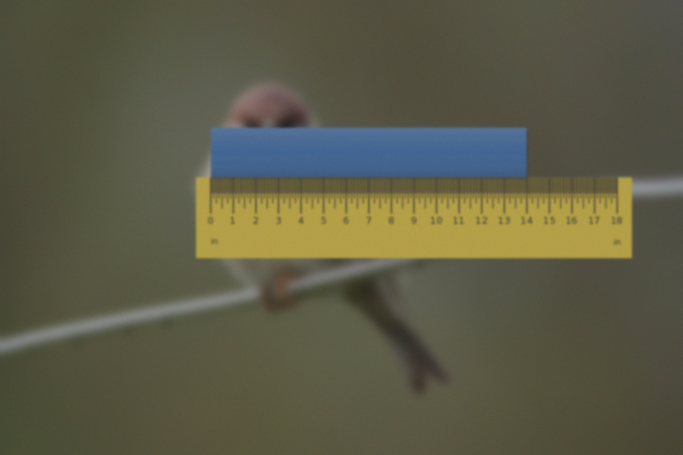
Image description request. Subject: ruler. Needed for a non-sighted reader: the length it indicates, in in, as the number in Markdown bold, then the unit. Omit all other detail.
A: **14** in
